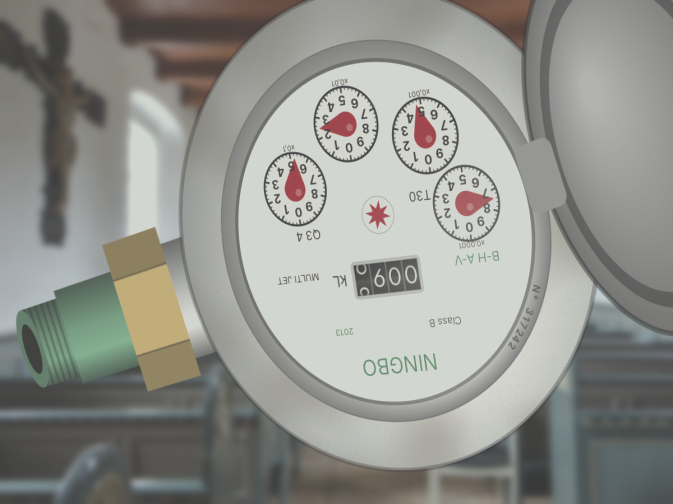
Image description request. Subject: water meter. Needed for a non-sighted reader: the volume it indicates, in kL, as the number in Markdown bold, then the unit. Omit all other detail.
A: **98.5247** kL
